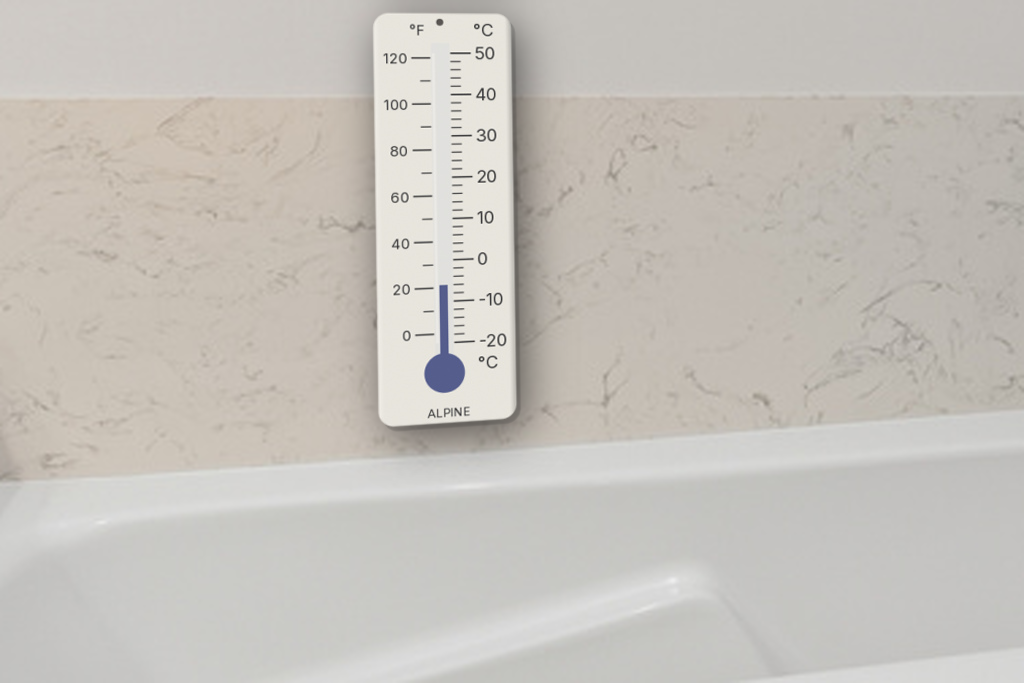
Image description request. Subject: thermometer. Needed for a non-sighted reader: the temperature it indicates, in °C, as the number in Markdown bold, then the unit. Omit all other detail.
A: **-6** °C
